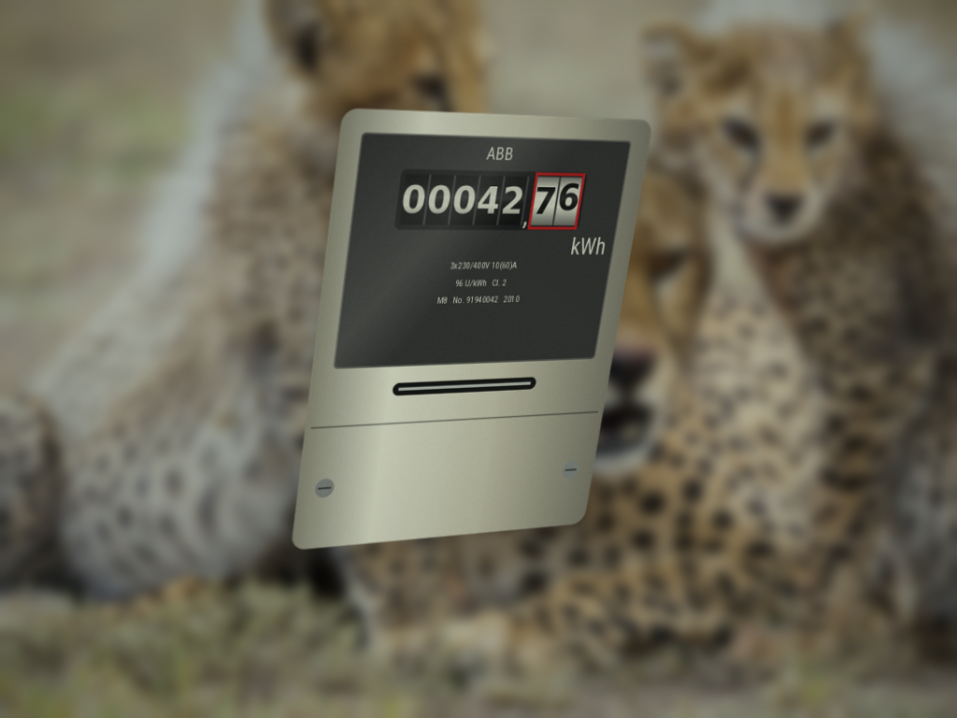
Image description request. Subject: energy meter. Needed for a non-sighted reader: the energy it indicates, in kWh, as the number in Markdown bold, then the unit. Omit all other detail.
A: **42.76** kWh
